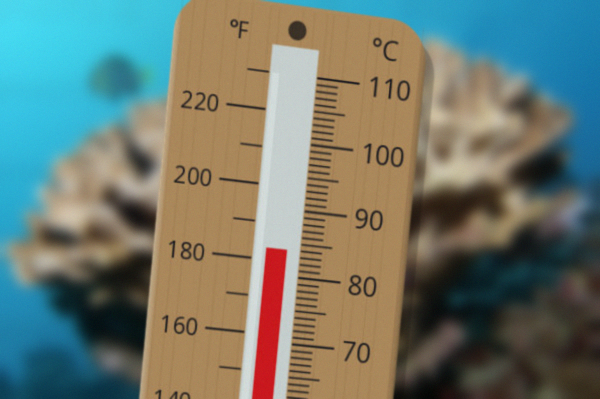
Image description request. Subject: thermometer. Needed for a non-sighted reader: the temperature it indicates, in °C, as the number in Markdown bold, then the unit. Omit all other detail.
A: **84** °C
